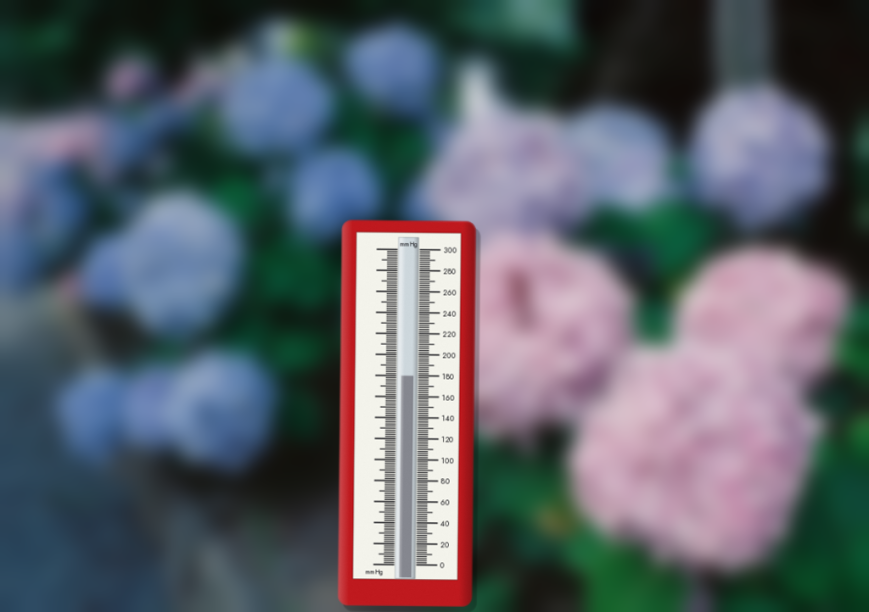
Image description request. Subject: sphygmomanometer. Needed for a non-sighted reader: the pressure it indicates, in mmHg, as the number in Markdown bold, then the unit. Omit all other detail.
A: **180** mmHg
